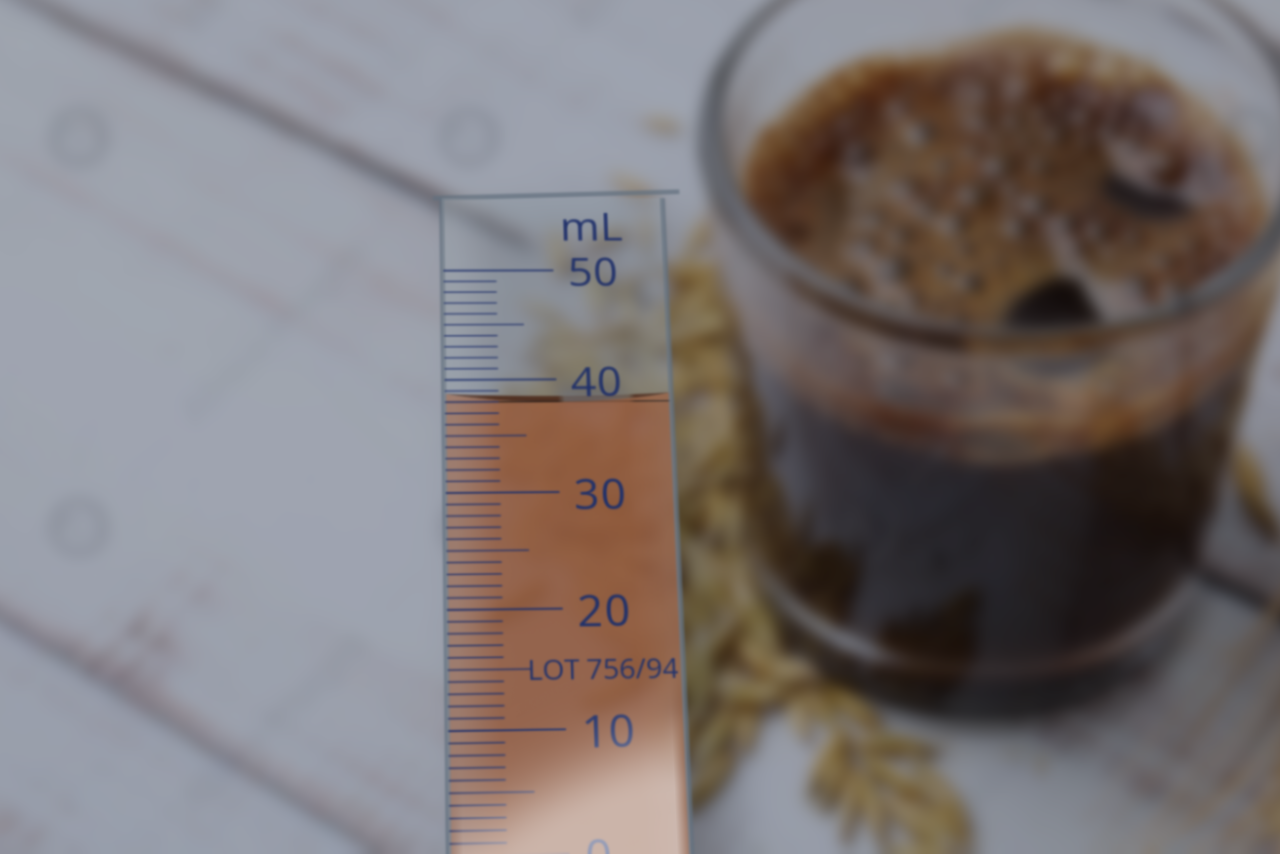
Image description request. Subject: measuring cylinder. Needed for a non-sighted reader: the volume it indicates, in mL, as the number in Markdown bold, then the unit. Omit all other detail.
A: **38** mL
